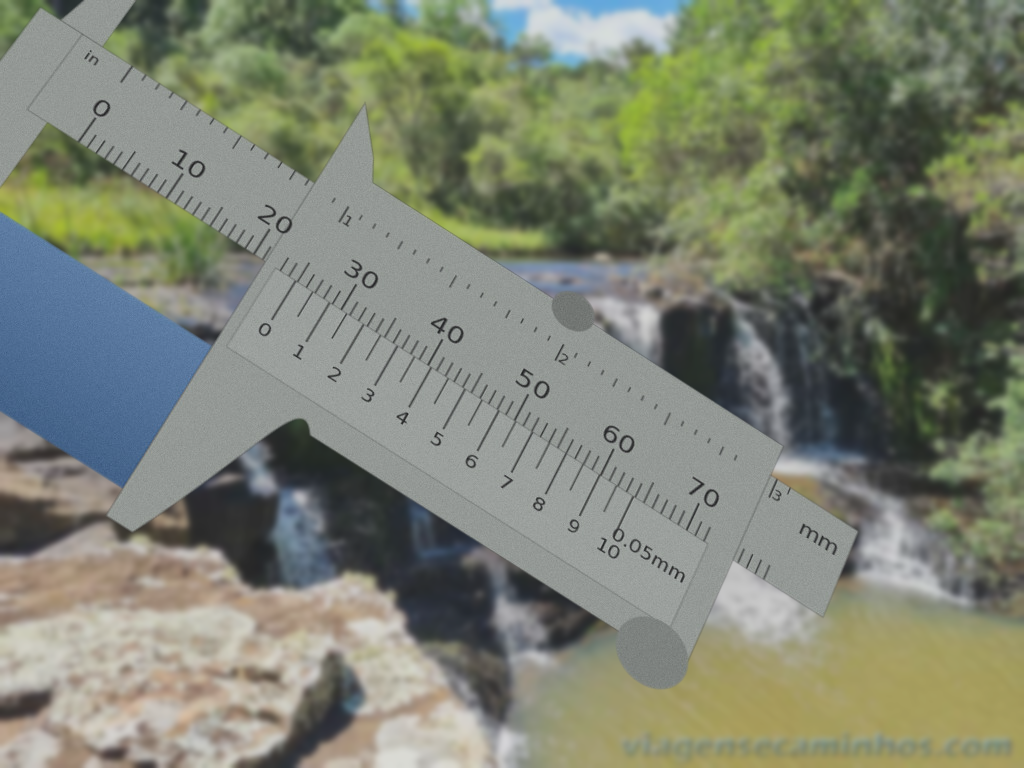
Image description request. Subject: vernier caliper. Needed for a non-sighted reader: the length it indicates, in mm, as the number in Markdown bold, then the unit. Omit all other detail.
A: **24.8** mm
